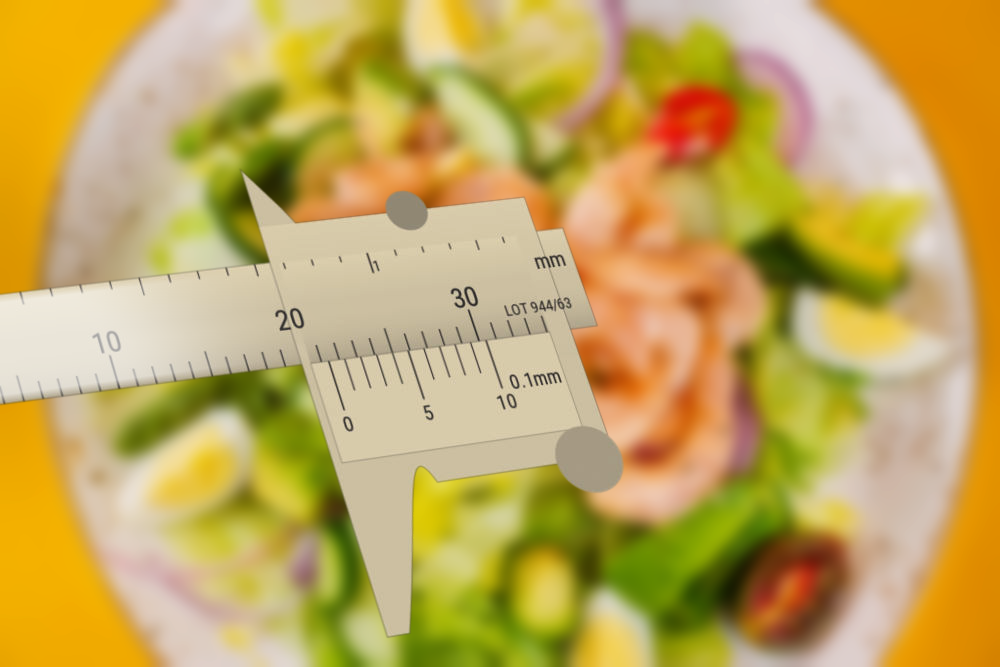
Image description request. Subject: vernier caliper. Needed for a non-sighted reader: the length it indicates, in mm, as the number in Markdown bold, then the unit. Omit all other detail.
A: **21.4** mm
